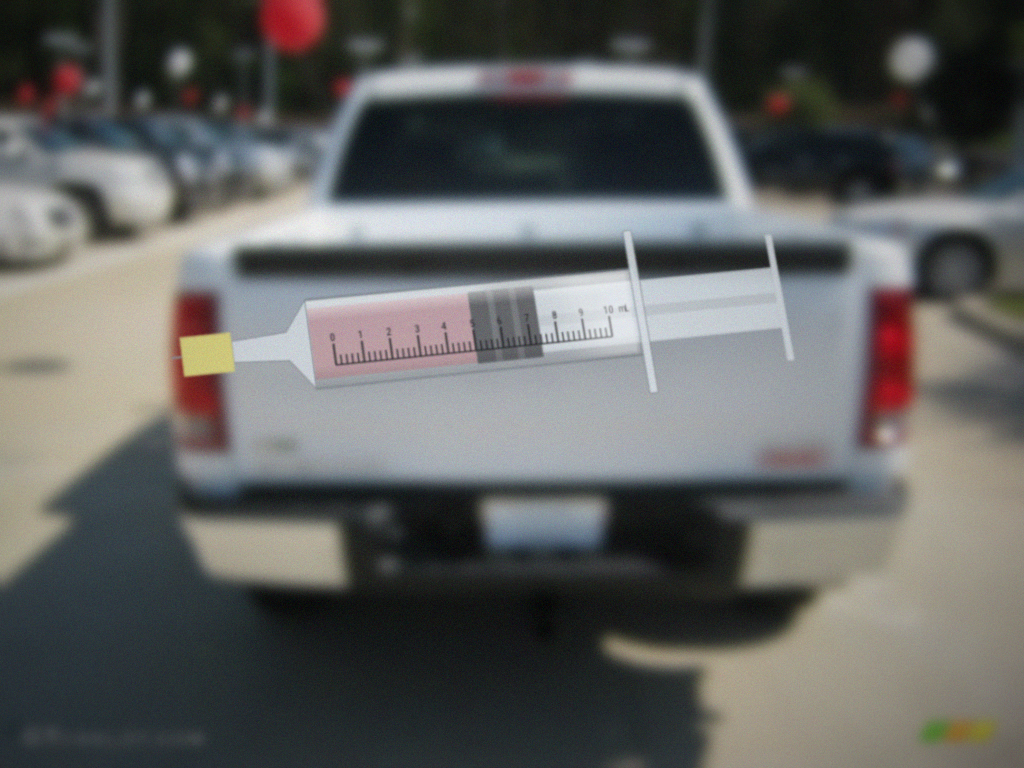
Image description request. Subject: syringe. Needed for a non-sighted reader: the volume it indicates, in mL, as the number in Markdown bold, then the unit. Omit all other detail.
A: **5** mL
